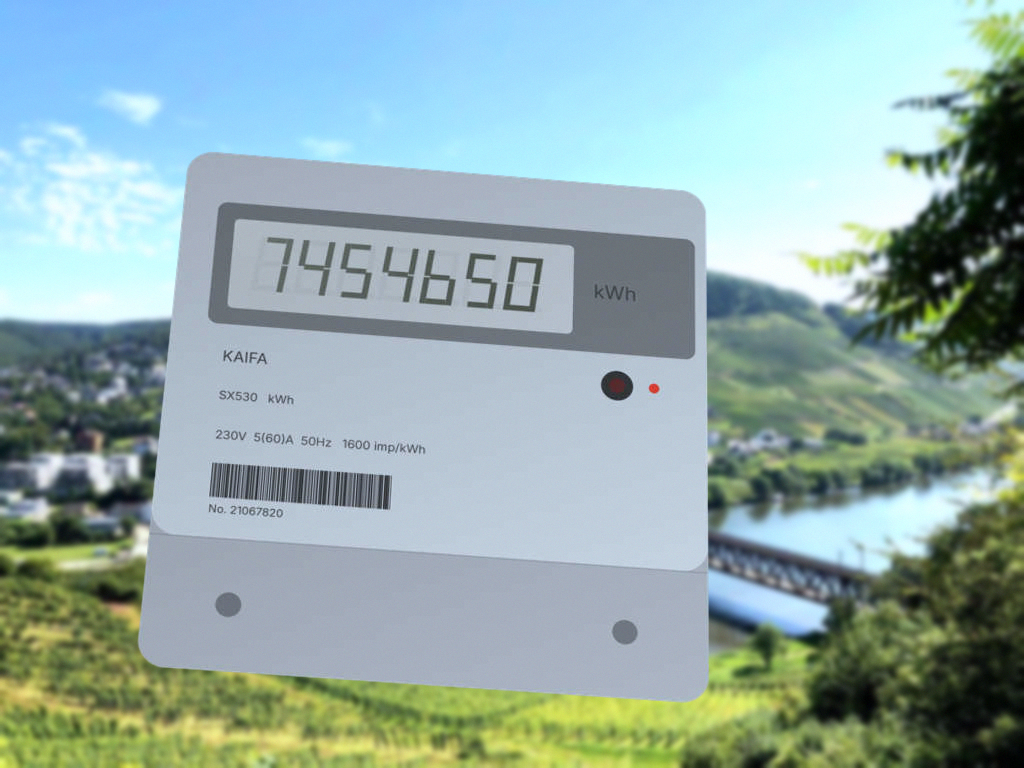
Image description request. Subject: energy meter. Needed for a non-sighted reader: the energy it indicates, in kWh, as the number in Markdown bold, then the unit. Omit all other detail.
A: **7454650** kWh
